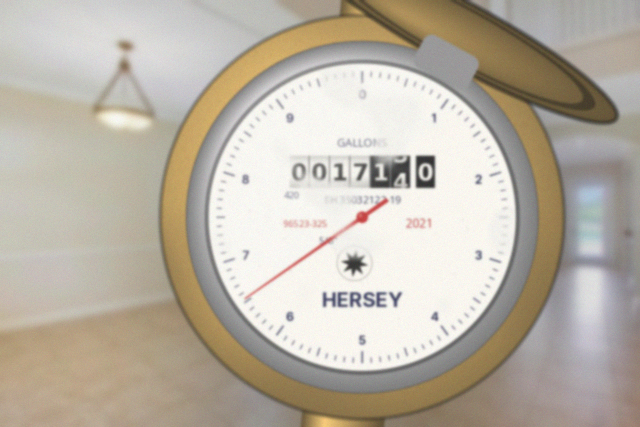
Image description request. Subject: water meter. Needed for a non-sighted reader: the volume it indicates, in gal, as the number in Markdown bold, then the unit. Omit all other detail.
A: **17136.5** gal
